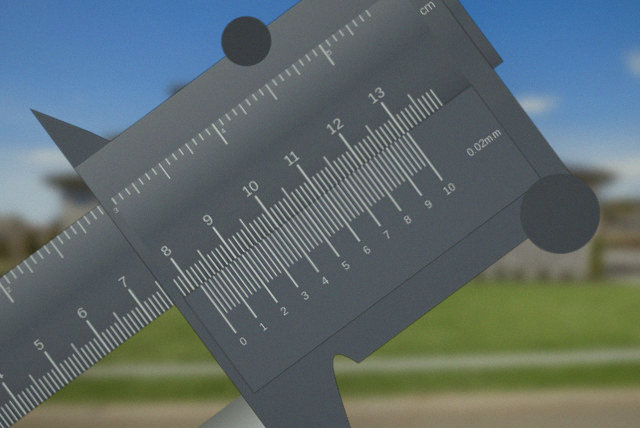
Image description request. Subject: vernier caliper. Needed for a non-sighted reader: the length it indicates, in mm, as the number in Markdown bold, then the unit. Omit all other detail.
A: **81.5** mm
